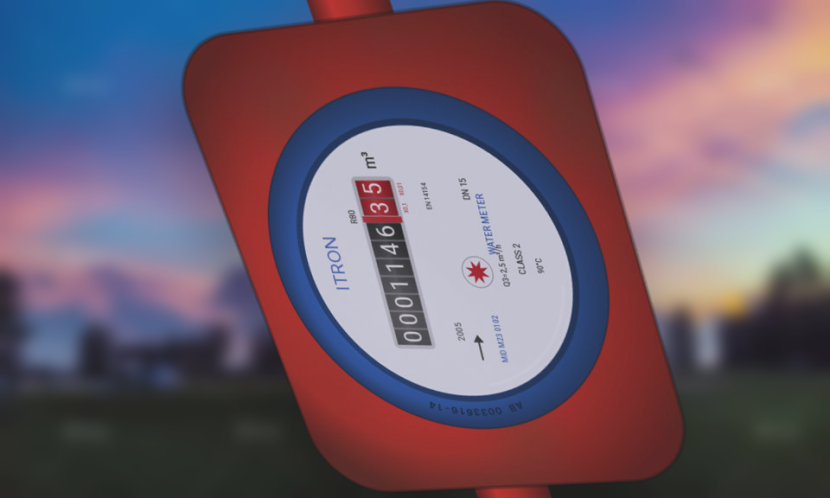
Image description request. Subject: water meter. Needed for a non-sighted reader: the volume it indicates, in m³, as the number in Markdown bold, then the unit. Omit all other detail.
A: **1146.35** m³
